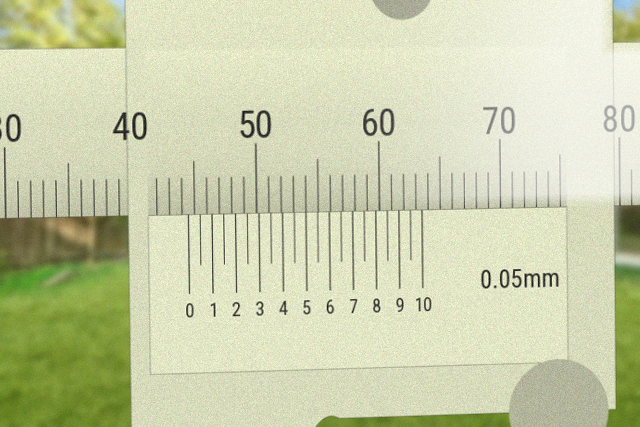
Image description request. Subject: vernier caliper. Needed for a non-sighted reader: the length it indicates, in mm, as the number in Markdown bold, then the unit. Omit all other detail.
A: **44.5** mm
